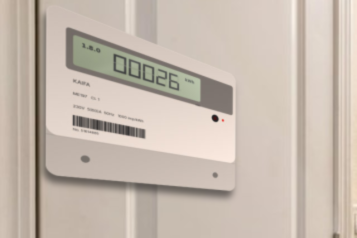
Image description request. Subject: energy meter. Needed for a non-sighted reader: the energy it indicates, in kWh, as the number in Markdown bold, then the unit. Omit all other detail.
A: **26** kWh
